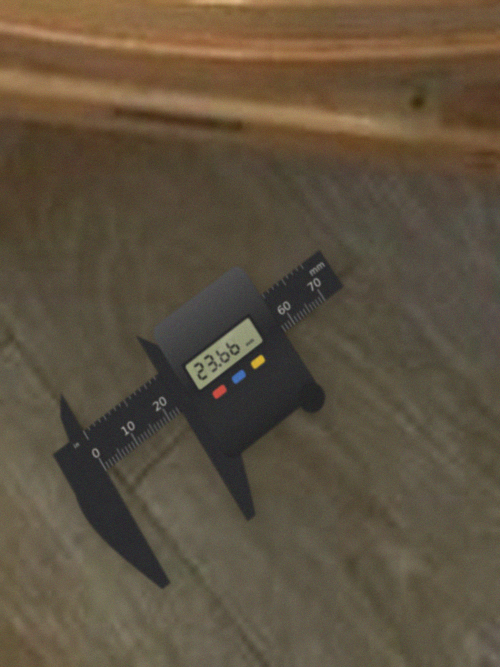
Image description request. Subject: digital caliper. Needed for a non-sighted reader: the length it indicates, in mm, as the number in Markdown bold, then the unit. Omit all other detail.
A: **23.66** mm
